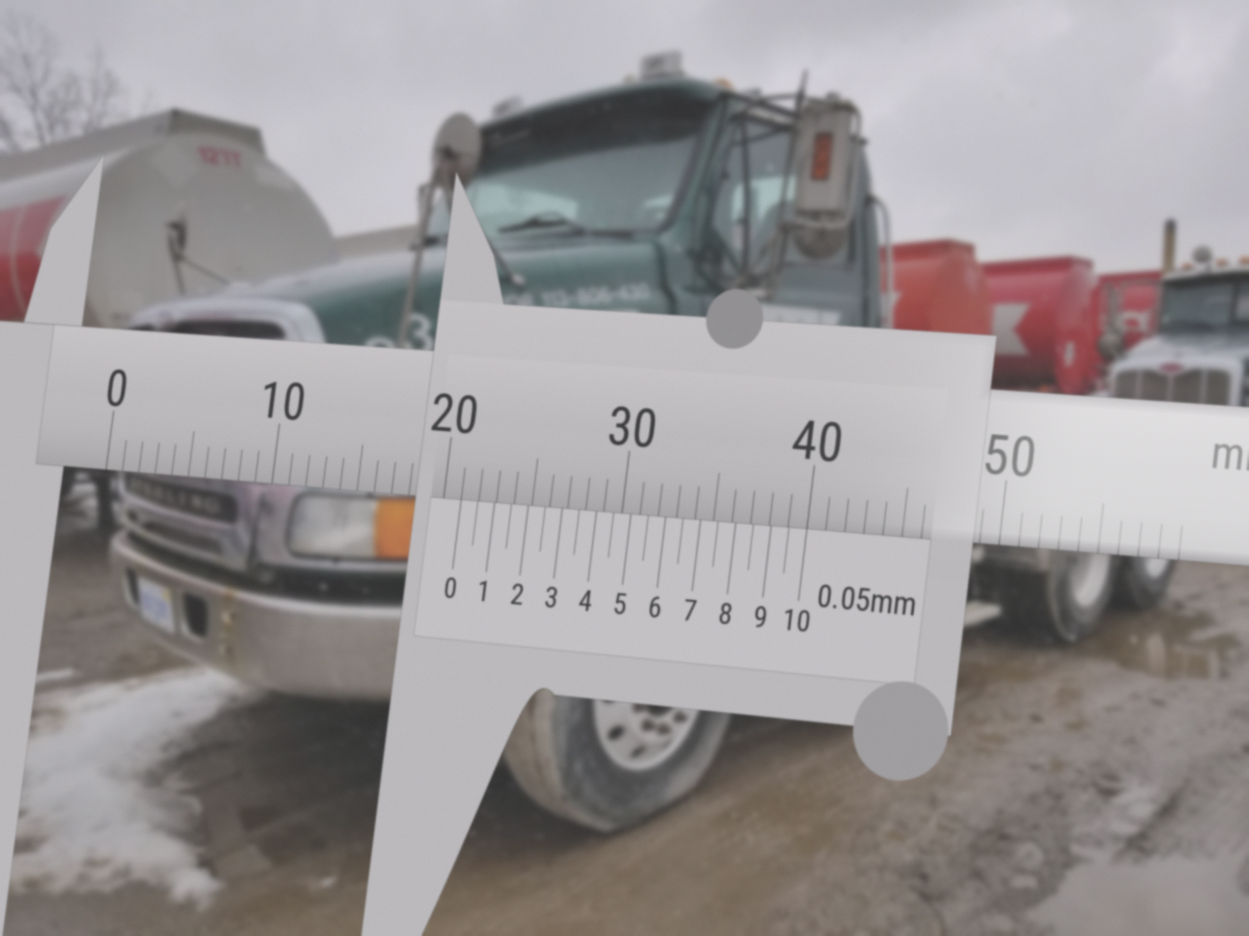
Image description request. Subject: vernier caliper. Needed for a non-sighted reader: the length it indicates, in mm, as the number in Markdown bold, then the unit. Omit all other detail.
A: **21.0** mm
